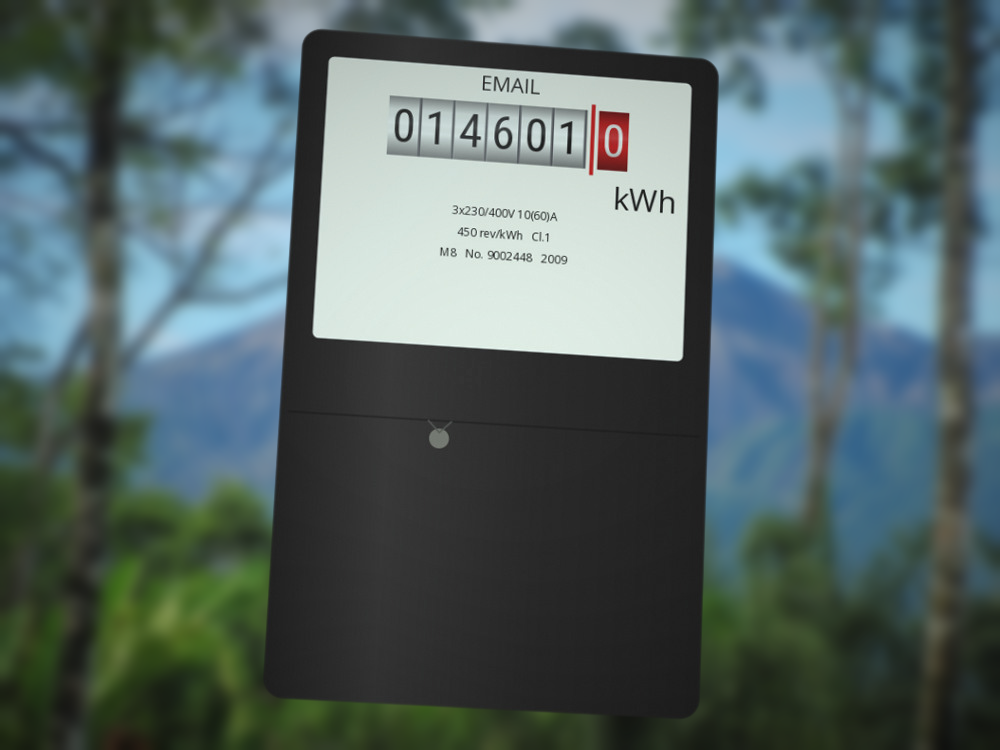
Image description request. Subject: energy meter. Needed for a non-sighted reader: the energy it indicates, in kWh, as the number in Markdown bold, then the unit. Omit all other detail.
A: **14601.0** kWh
